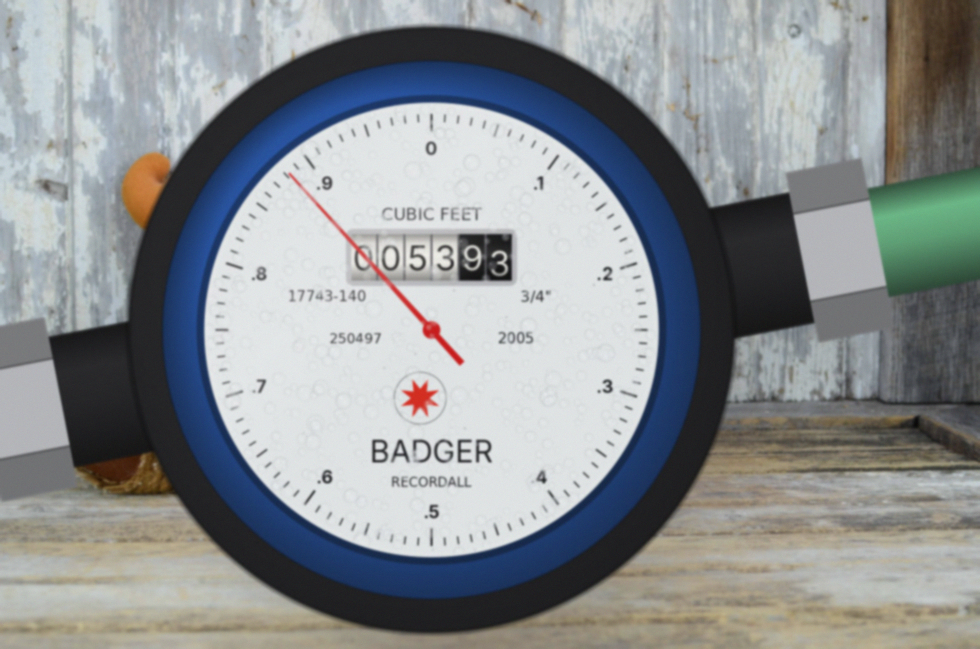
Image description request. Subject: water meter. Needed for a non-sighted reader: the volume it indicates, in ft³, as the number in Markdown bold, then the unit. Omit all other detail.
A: **5392.88** ft³
